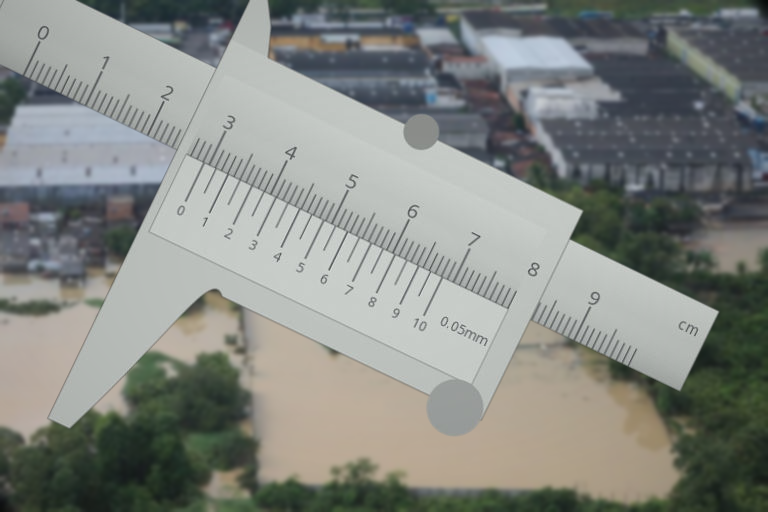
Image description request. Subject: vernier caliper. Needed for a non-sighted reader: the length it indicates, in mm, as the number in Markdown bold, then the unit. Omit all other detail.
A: **29.2** mm
